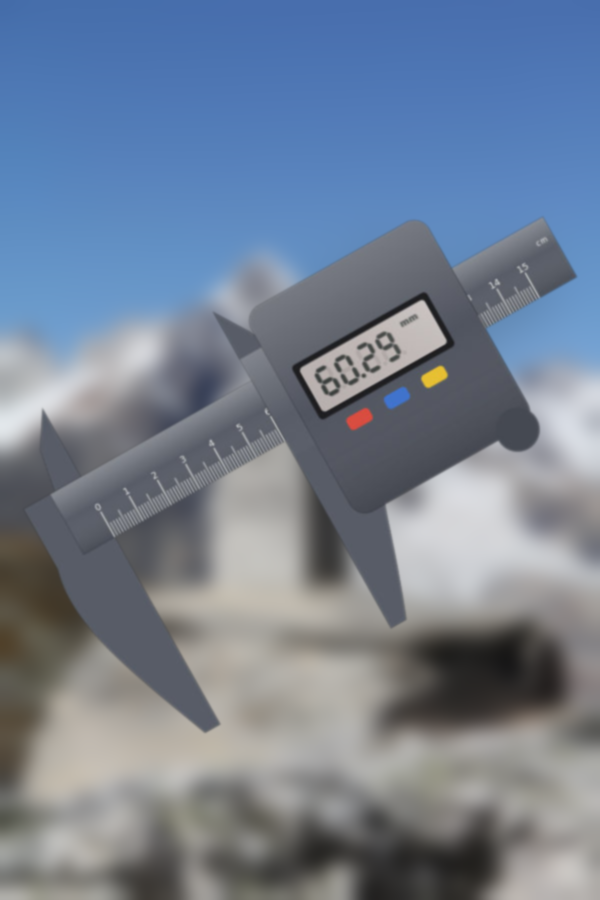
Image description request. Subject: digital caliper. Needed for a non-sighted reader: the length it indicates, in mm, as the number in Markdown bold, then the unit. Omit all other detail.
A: **60.29** mm
